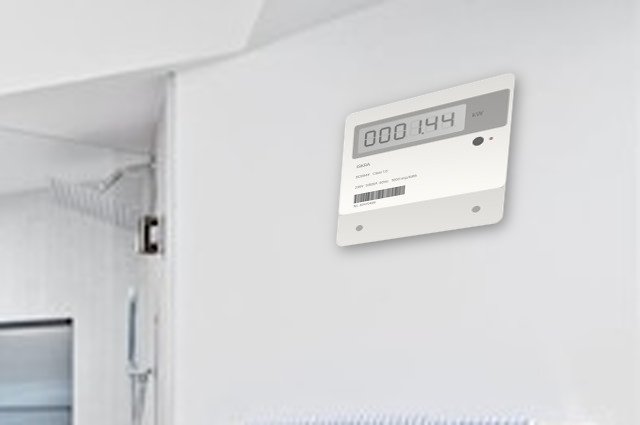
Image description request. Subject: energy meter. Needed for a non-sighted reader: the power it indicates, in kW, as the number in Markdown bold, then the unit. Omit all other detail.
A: **1.44** kW
